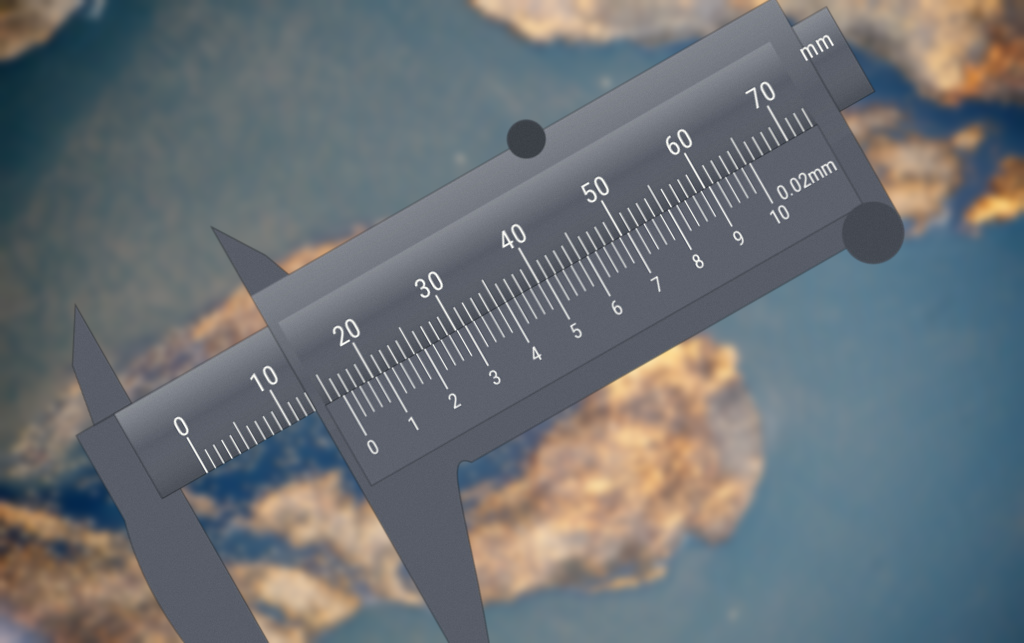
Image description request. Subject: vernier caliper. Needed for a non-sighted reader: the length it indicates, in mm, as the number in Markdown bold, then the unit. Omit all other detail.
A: **16.4** mm
